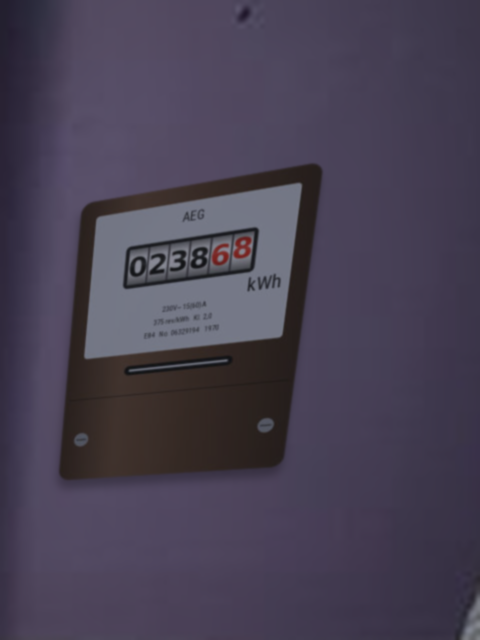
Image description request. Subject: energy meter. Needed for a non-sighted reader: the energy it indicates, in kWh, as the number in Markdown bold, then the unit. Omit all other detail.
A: **238.68** kWh
